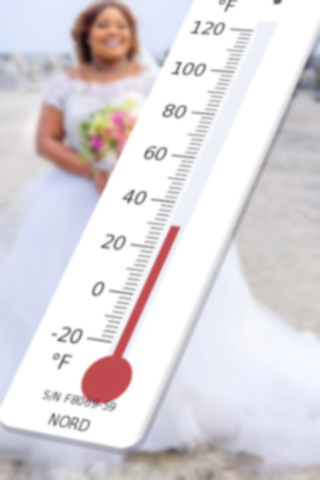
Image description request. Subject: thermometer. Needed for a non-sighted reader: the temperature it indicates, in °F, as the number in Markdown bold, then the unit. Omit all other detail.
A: **30** °F
